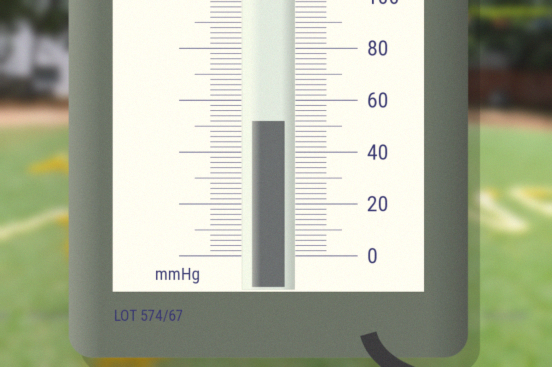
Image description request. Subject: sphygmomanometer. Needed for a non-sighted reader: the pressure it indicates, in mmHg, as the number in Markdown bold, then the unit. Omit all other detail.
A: **52** mmHg
